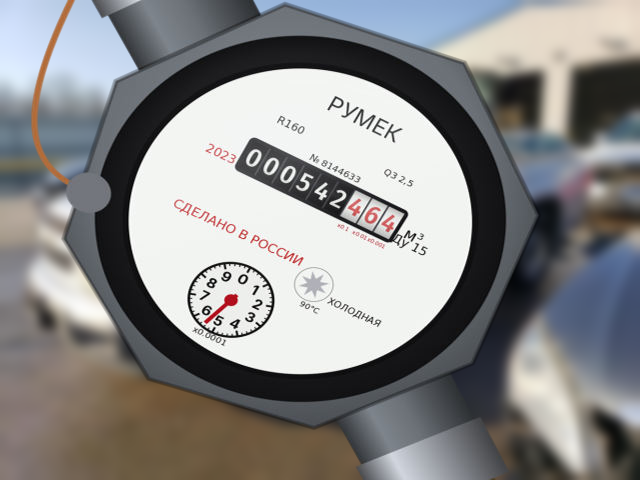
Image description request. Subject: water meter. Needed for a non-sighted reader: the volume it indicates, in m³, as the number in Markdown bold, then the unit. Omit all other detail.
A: **542.4645** m³
